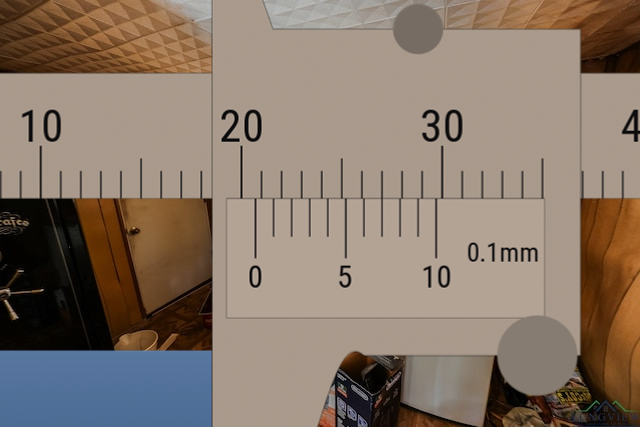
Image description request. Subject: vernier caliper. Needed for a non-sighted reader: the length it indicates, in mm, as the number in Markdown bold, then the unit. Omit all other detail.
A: **20.7** mm
